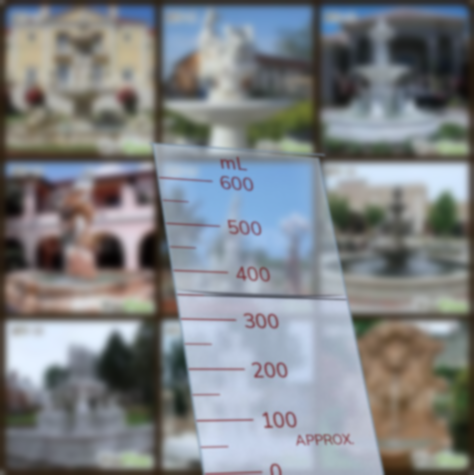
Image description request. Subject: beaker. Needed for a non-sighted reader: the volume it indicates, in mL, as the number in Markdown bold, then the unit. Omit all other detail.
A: **350** mL
